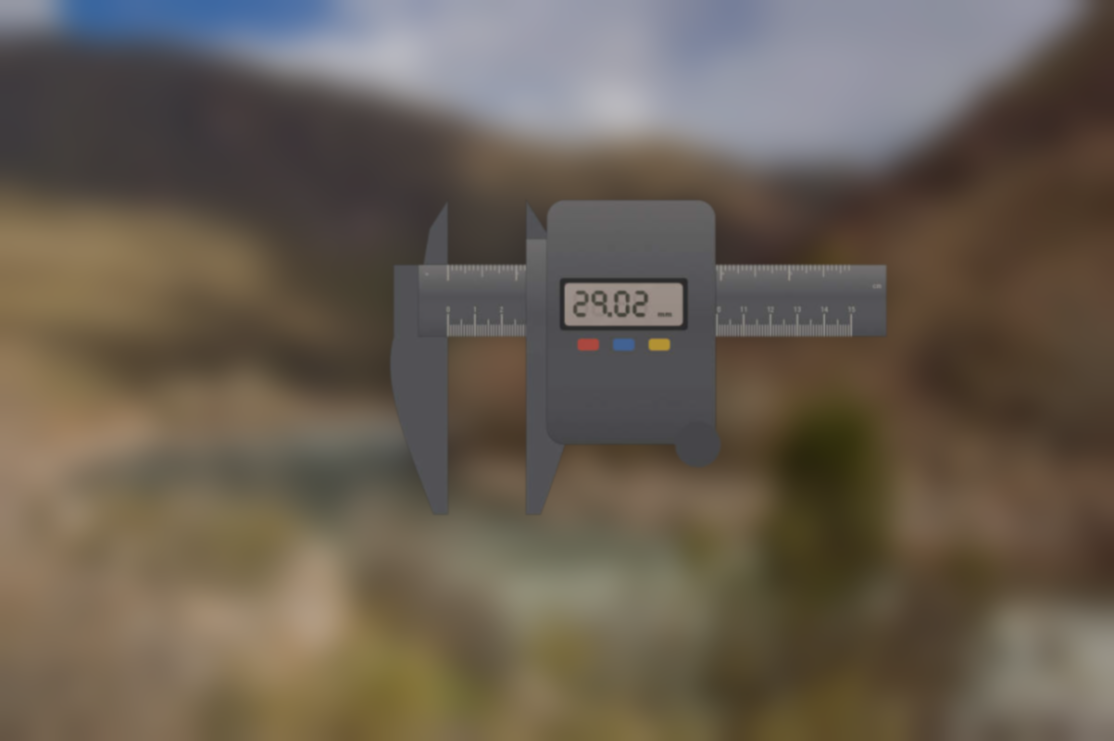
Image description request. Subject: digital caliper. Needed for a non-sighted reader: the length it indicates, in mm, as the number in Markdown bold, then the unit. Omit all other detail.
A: **29.02** mm
